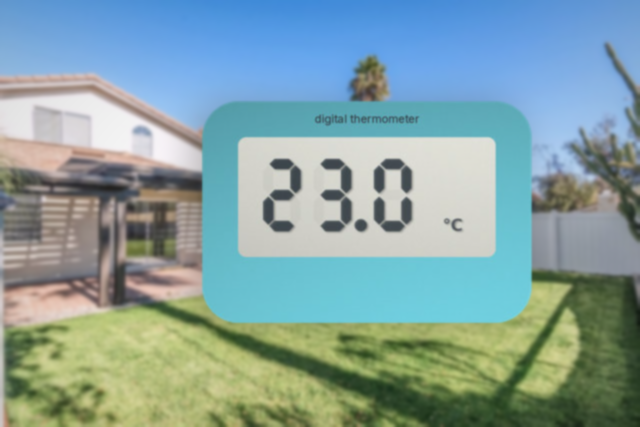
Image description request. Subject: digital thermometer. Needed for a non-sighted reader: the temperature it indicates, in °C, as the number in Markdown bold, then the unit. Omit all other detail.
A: **23.0** °C
